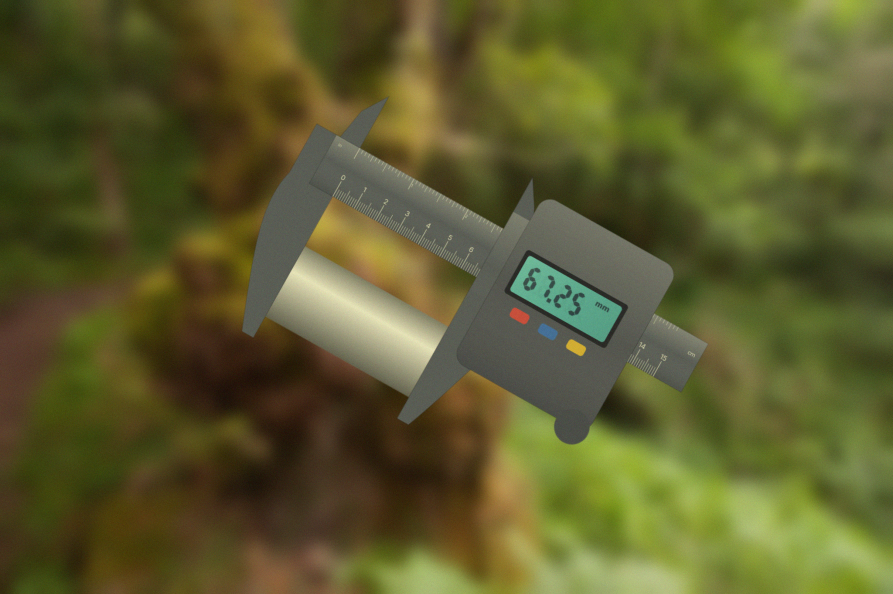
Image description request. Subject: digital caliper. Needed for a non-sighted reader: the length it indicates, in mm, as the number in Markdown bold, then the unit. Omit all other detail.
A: **67.25** mm
